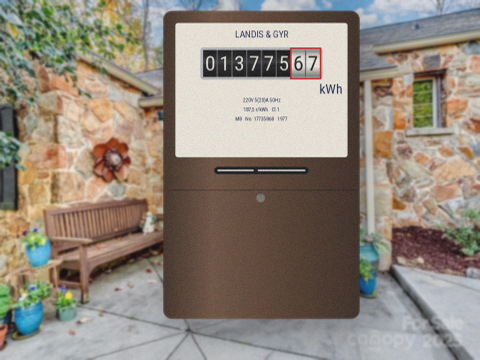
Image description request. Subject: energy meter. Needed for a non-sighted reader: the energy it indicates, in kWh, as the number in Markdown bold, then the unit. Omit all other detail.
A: **13775.67** kWh
